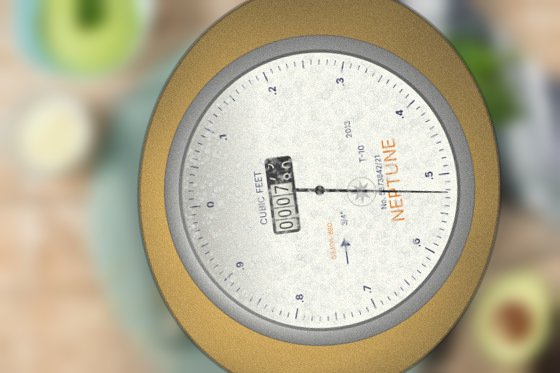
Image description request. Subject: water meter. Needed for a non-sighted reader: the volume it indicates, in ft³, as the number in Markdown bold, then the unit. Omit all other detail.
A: **779.52** ft³
